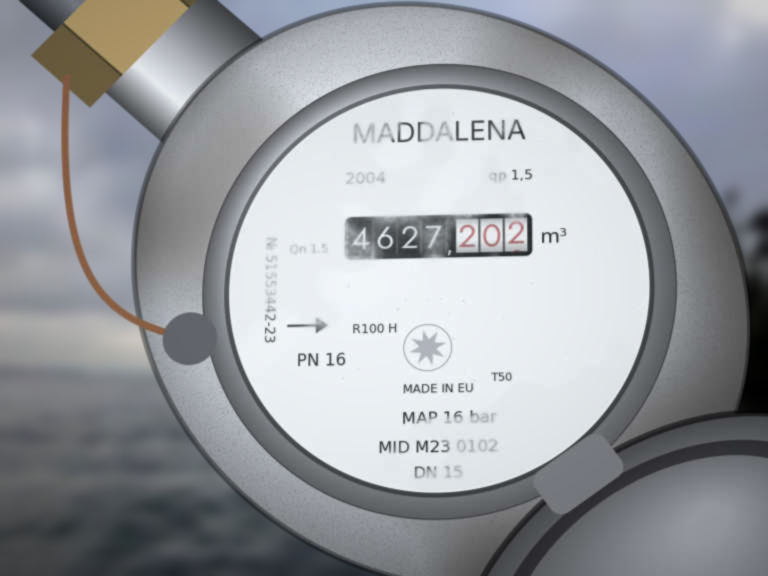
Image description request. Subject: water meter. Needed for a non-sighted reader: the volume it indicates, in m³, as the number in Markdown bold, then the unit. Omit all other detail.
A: **4627.202** m³
